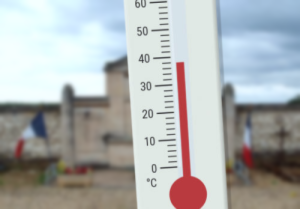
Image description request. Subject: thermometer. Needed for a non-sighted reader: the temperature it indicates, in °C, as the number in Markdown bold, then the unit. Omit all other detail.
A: **38** °C
